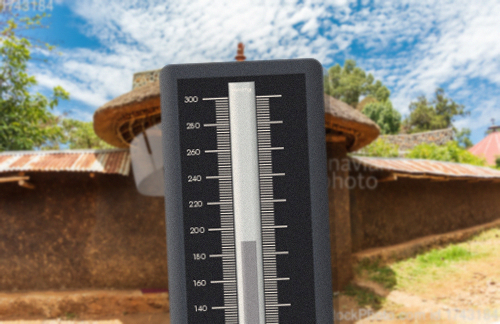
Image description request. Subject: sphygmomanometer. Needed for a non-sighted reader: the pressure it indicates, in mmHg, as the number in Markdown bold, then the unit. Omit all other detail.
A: **190** mmHg
